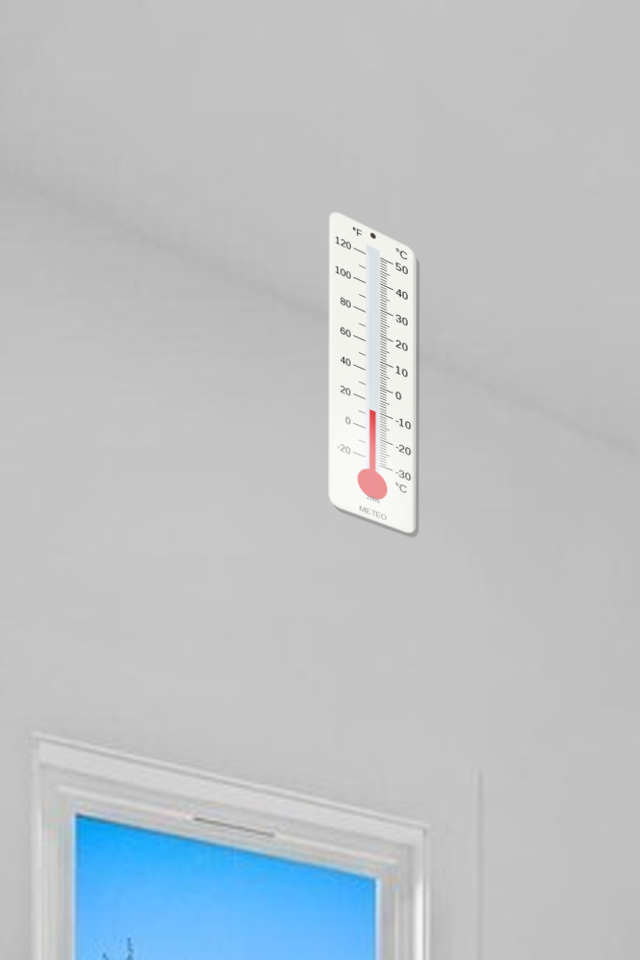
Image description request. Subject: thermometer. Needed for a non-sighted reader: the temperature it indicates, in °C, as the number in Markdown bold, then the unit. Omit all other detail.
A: **-10** °C
